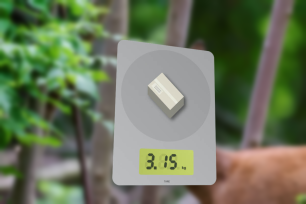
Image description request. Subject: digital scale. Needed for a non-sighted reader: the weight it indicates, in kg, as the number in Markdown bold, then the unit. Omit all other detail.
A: **3.15** kg
